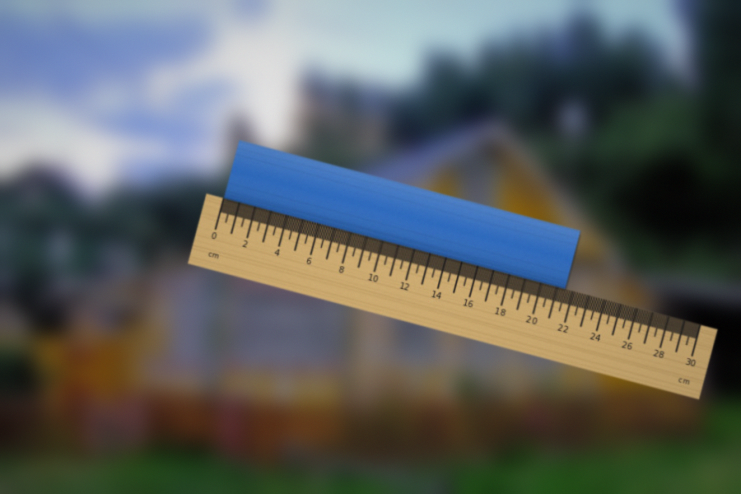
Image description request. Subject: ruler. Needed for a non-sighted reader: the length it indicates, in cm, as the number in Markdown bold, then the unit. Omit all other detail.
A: **21.5** cm
